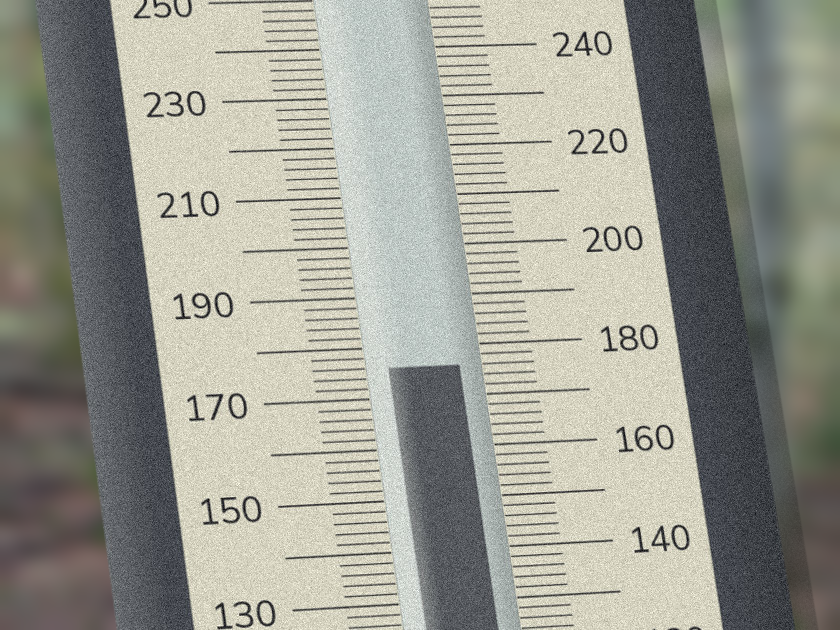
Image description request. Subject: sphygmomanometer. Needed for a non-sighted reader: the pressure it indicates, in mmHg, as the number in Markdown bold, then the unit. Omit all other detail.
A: **176** mmHg
